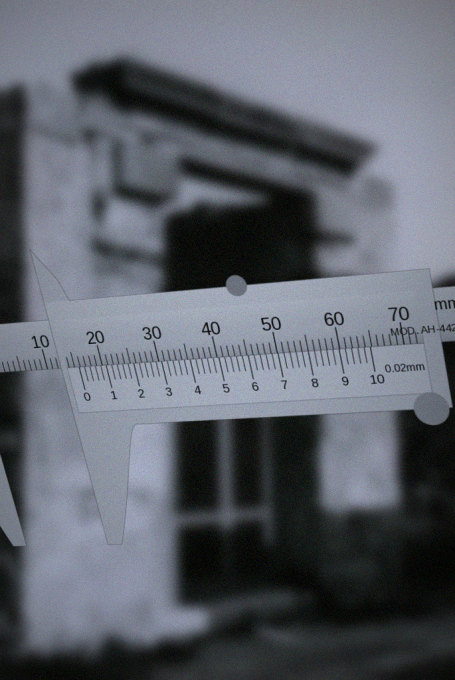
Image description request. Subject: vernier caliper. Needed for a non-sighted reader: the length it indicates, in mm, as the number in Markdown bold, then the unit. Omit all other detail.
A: **15.8** mm
